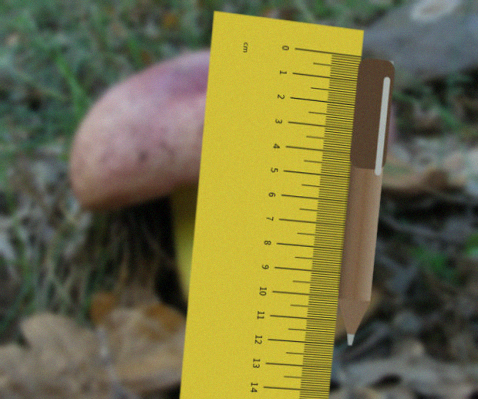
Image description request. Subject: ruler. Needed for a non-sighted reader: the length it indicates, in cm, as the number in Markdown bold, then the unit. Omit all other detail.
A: **12** cm
